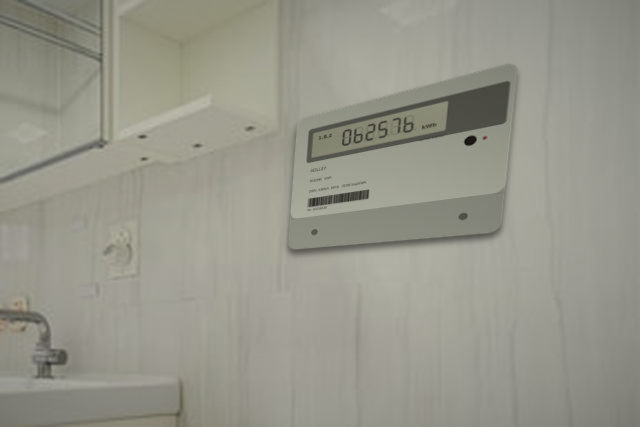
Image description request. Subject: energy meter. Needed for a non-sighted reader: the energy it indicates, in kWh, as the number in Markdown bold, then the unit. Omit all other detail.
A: **62576** kWh
